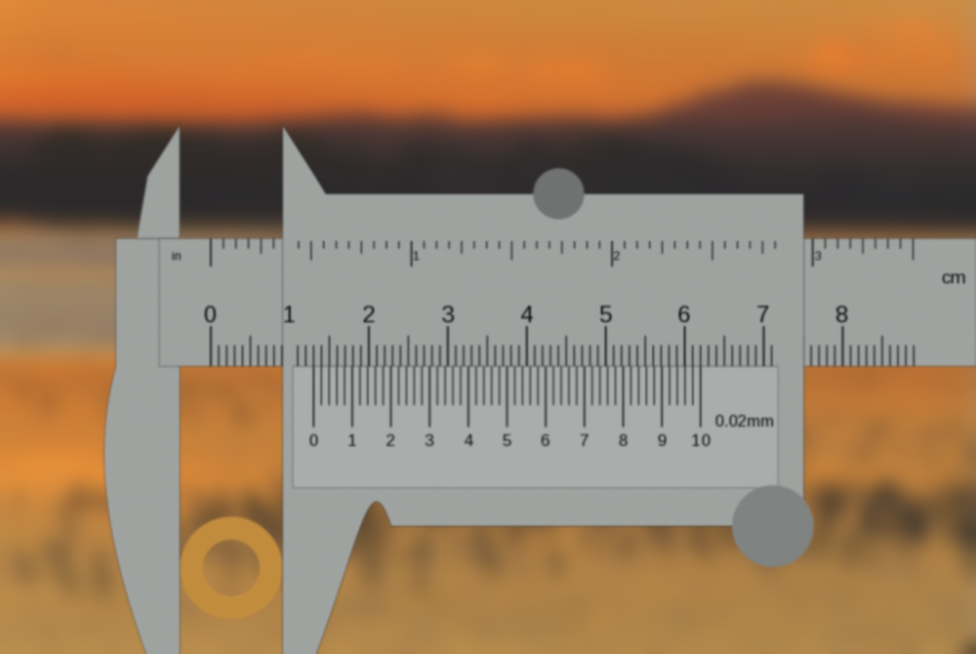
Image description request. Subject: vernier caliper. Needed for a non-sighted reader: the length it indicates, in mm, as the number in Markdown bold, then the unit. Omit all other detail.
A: **13.0** mm
